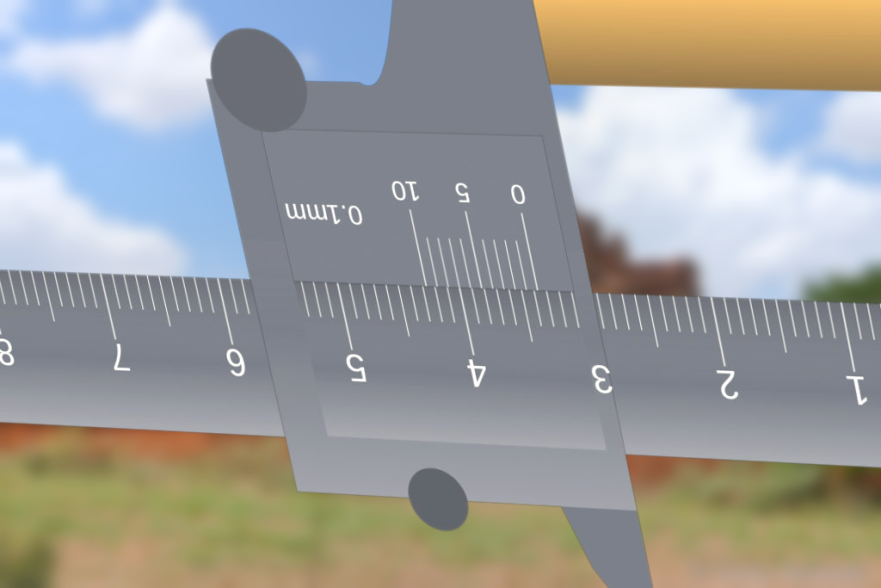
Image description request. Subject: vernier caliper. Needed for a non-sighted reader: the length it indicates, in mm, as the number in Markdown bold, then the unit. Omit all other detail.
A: **33.7** mm
